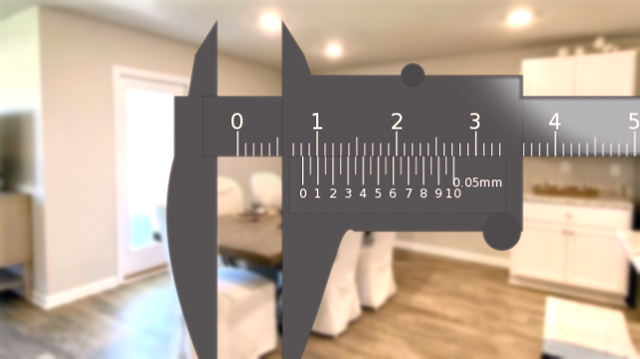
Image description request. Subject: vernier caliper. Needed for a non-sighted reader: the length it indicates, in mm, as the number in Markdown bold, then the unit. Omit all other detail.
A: **8.2** mm
